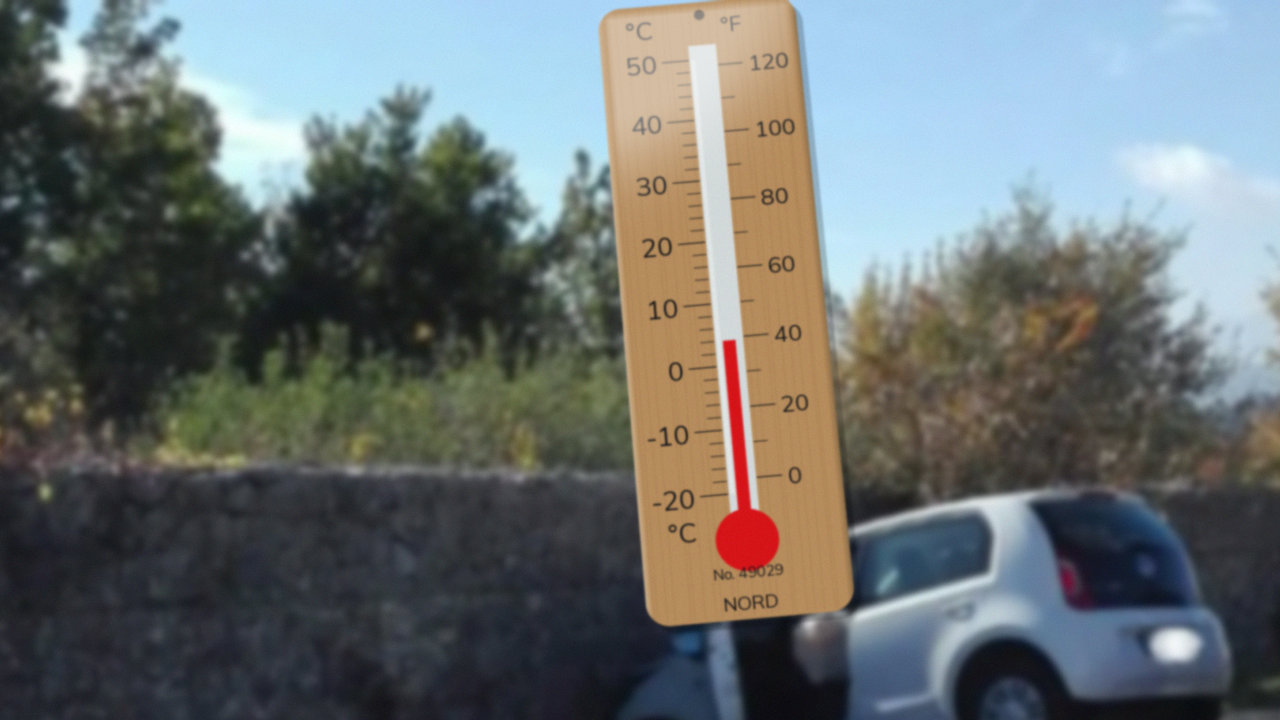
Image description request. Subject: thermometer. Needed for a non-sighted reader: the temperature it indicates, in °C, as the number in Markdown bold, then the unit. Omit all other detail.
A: **4** °C
